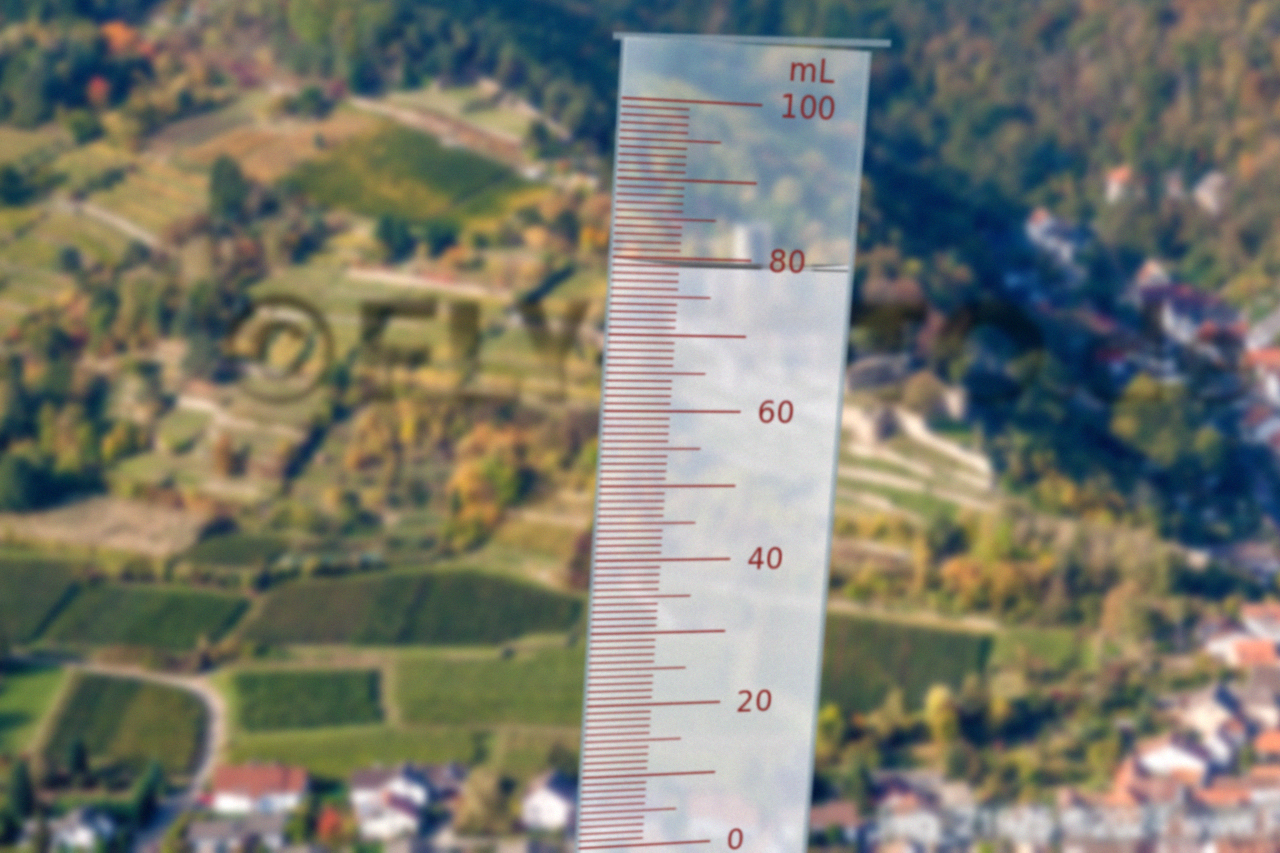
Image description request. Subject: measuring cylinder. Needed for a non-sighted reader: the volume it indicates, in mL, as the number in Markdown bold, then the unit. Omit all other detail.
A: **79** mL
